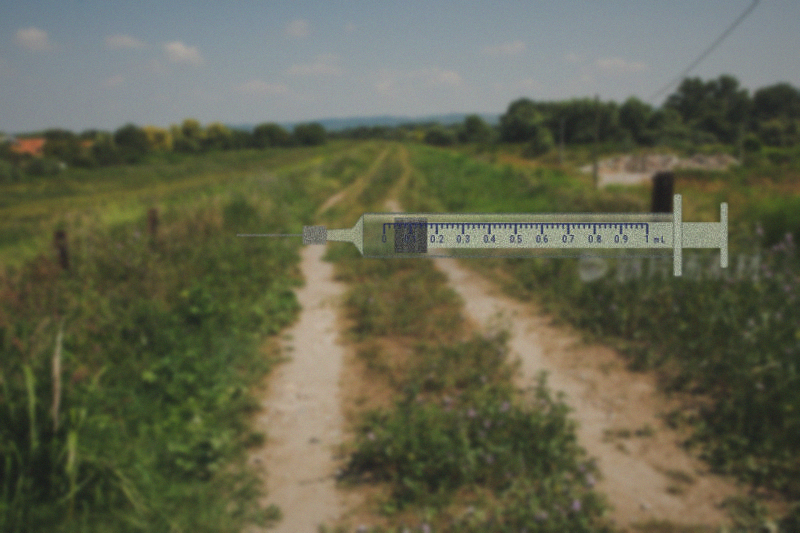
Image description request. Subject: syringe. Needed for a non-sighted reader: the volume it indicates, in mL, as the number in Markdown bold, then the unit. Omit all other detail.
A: **0.04** mL
